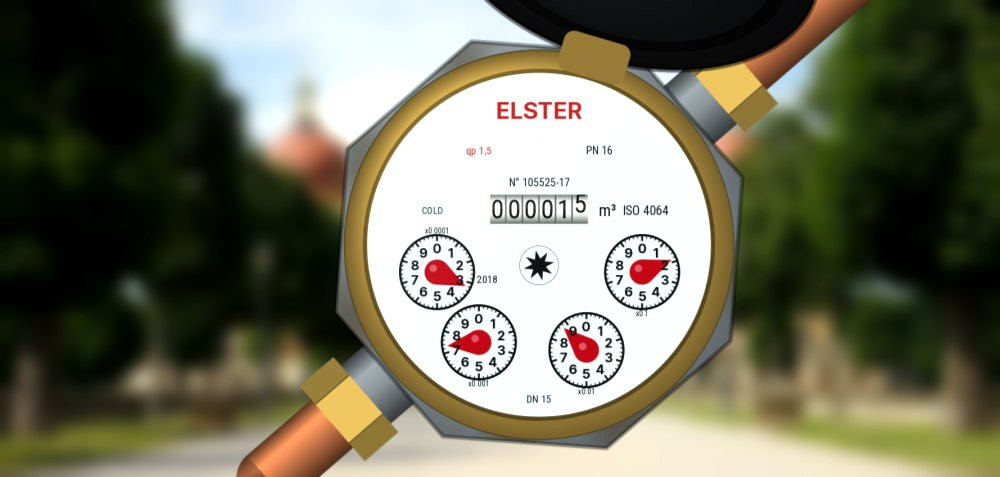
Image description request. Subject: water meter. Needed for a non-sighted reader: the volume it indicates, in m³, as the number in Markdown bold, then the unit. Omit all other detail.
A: **15.1873** m³
